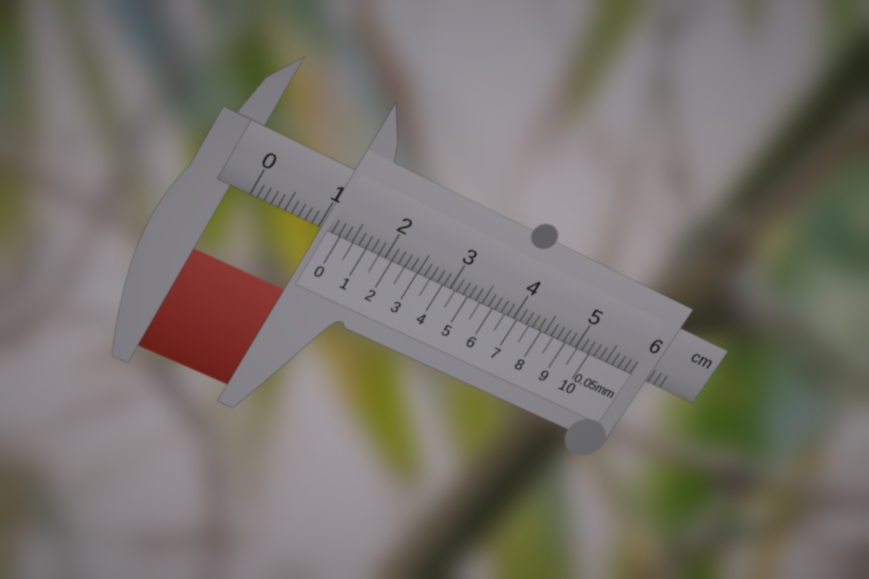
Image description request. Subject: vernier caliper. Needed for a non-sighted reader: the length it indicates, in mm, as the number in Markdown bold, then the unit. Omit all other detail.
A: **13.2** mm
